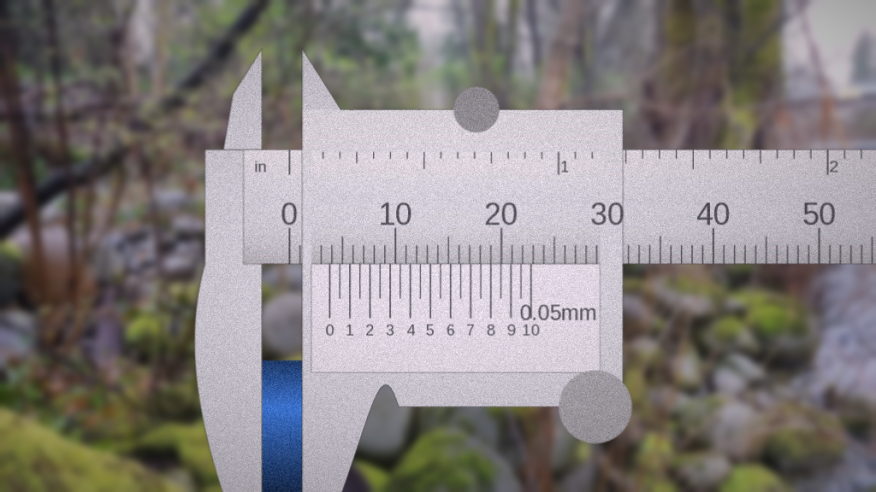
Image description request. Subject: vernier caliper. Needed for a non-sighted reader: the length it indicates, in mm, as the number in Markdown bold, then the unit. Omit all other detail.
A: **3.8** mm
